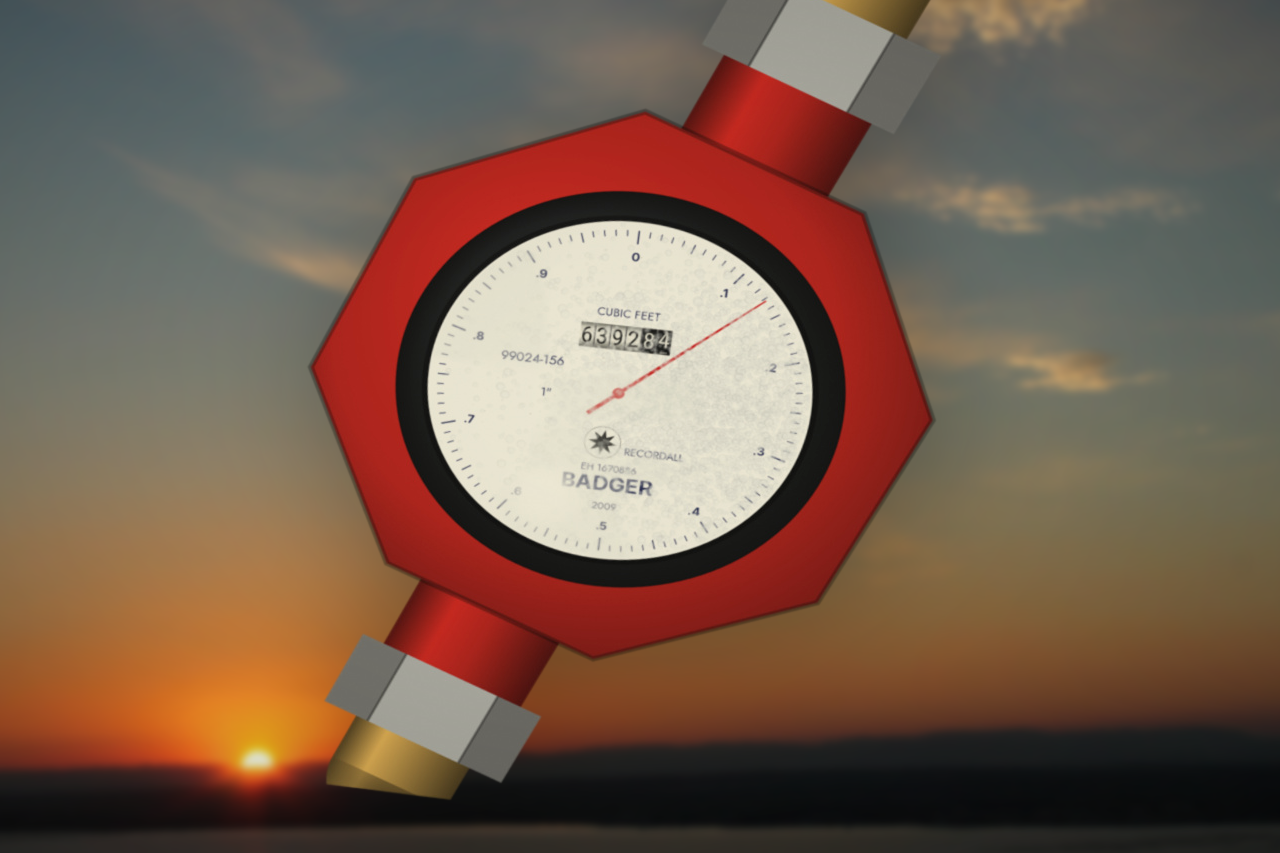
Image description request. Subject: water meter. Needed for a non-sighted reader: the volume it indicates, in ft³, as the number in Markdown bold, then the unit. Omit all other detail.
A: **639284.13** ft³
